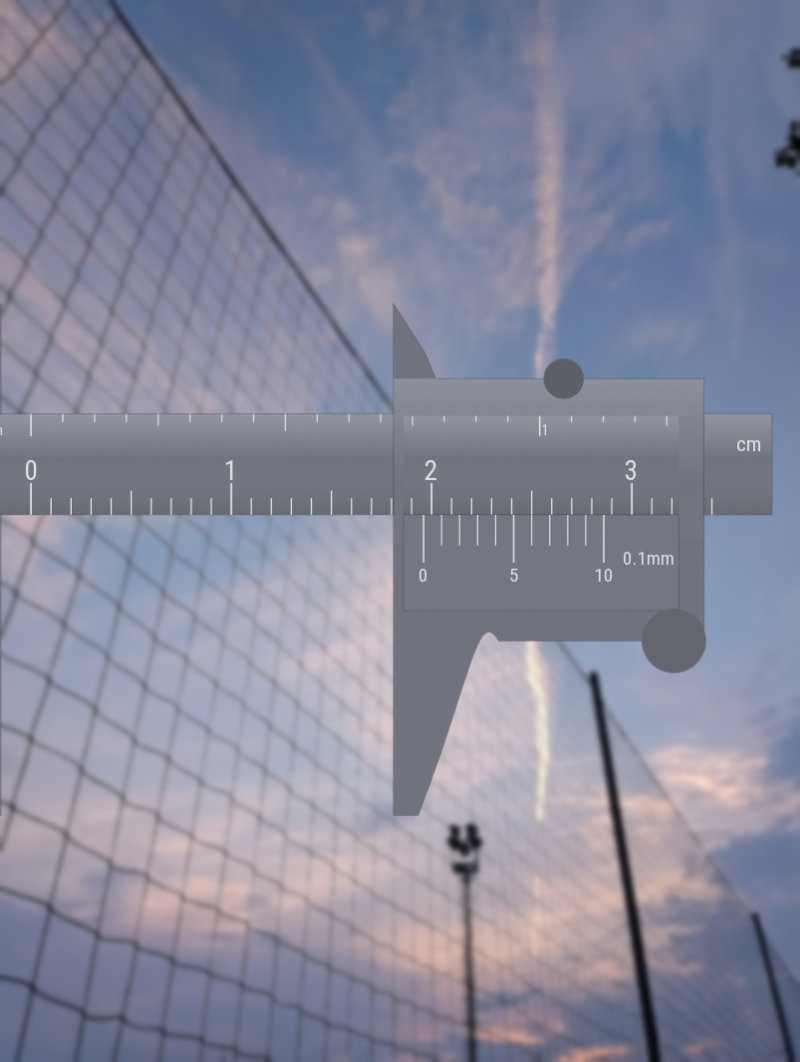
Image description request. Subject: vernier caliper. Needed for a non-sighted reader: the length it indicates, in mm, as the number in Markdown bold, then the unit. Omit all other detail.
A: **19.6** mm
